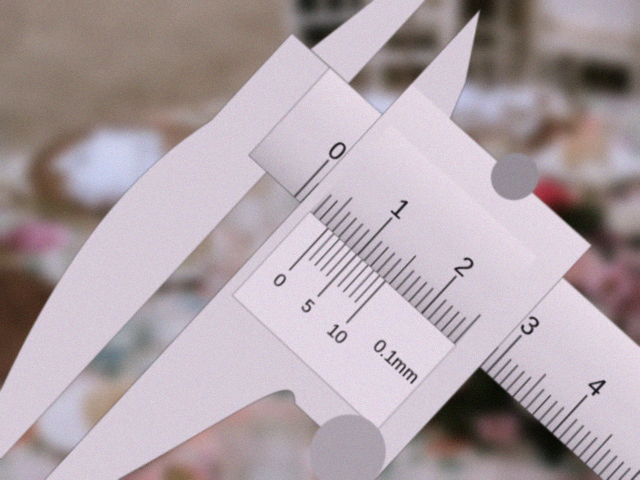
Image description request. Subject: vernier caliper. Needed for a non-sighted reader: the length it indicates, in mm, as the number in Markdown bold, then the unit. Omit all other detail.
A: **5.4** mm
